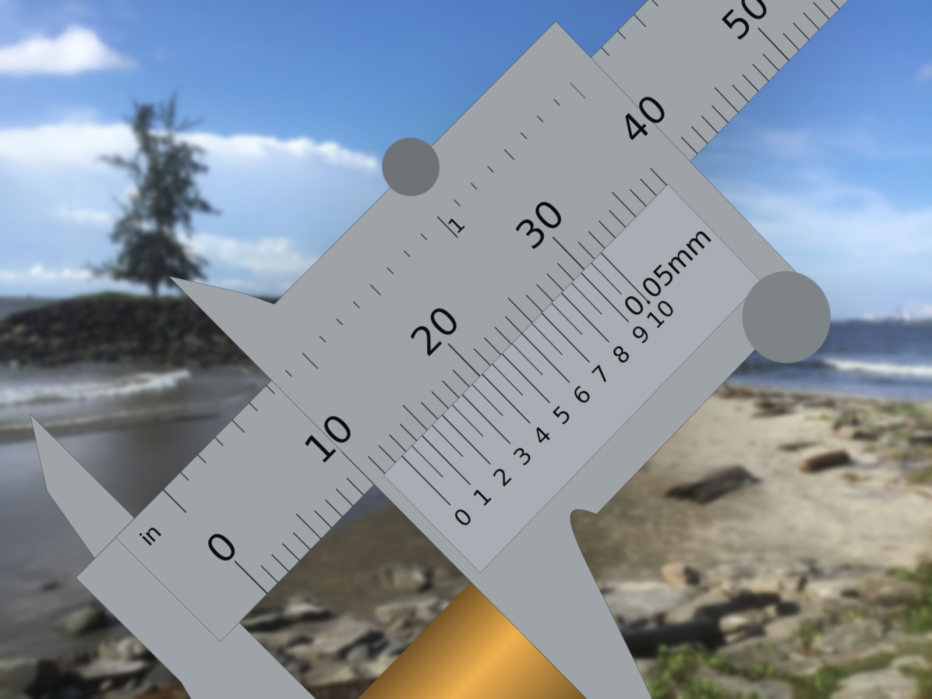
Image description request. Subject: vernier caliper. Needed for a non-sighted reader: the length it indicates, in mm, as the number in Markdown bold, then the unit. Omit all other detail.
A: **12.6** mm
